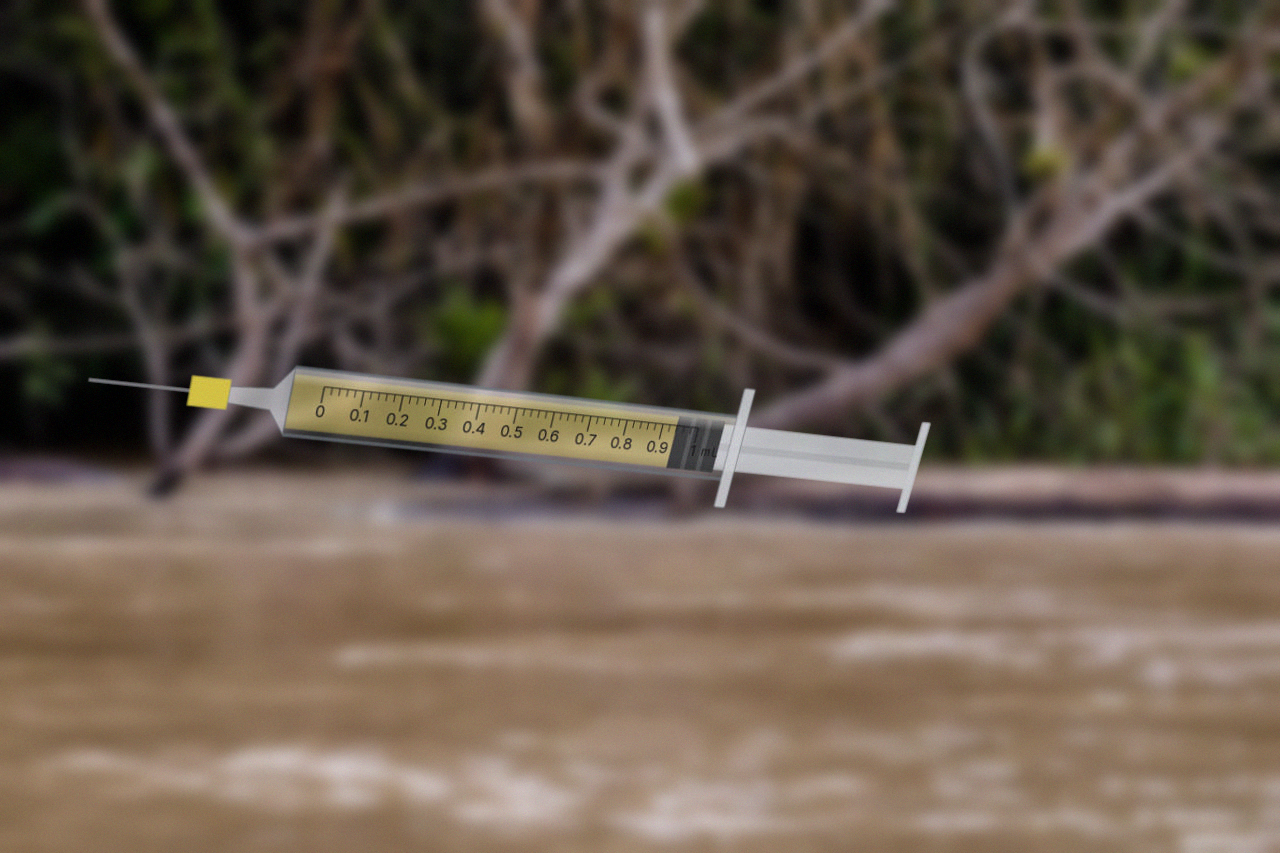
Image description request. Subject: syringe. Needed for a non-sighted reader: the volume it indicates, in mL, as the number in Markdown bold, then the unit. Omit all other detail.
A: **0.94** mL
